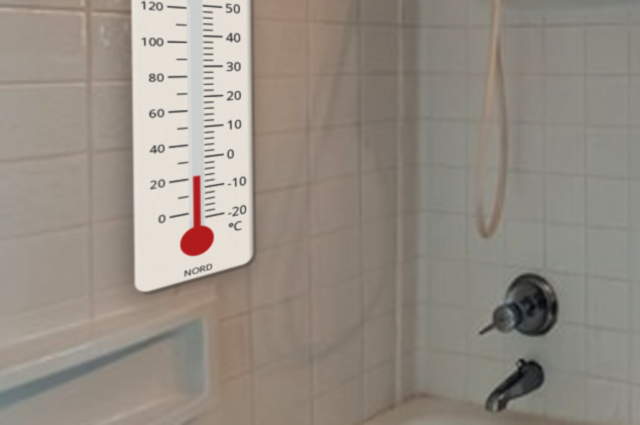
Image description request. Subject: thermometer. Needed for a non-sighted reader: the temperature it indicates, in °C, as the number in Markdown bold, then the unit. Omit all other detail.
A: **-6** °C
